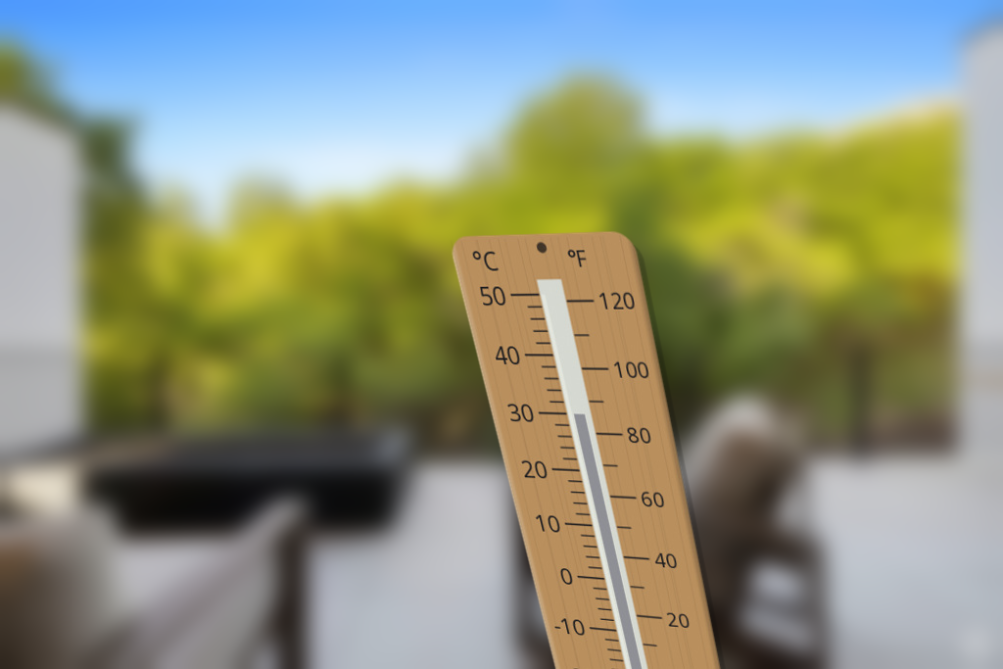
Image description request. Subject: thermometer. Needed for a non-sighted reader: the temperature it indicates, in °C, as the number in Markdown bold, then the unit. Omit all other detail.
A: **30** °C
